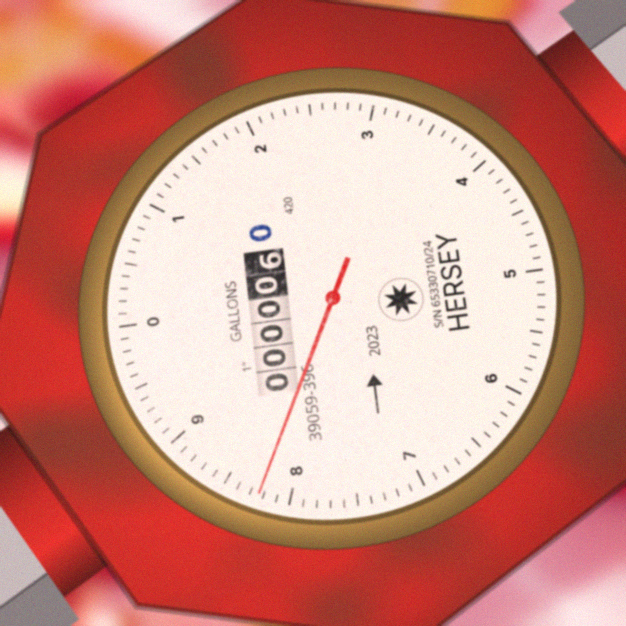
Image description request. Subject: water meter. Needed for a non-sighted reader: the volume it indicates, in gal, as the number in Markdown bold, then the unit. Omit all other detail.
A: **58.2** gal
